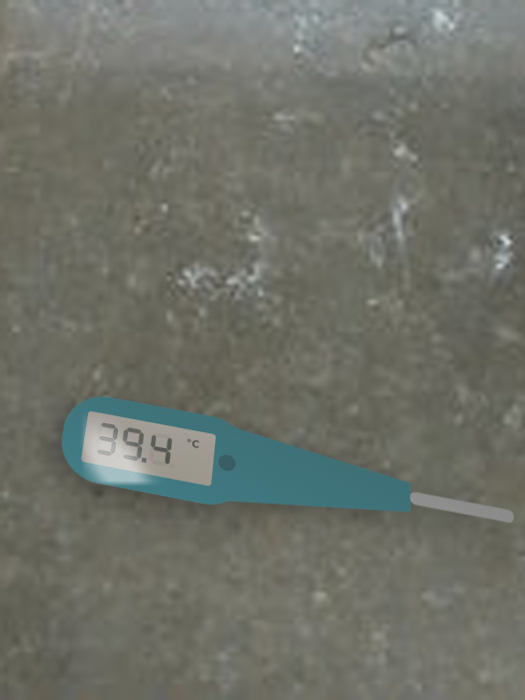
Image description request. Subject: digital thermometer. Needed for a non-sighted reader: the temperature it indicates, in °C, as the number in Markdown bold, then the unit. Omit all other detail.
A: **39.4** °C
